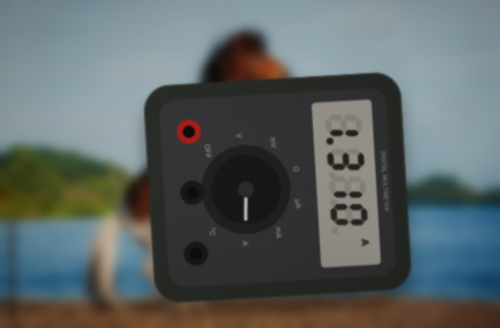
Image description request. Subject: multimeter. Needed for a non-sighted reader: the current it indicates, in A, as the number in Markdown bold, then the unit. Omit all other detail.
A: **1.310** A
